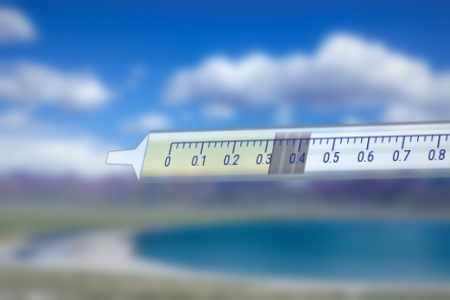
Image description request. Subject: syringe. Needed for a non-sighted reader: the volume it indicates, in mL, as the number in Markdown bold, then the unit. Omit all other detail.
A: **0.32** mL
